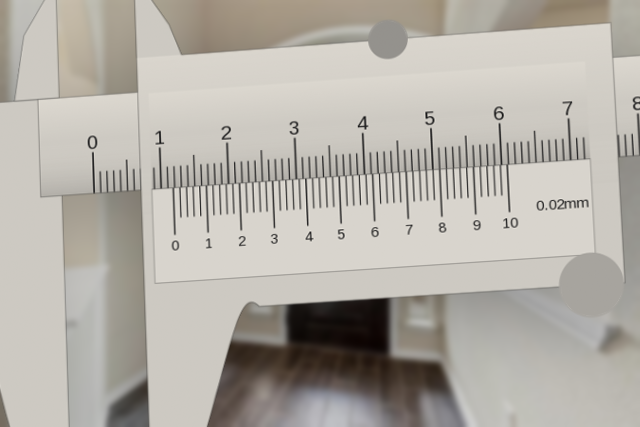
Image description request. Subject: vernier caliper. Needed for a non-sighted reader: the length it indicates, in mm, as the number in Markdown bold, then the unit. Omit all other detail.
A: **11.8** mm
